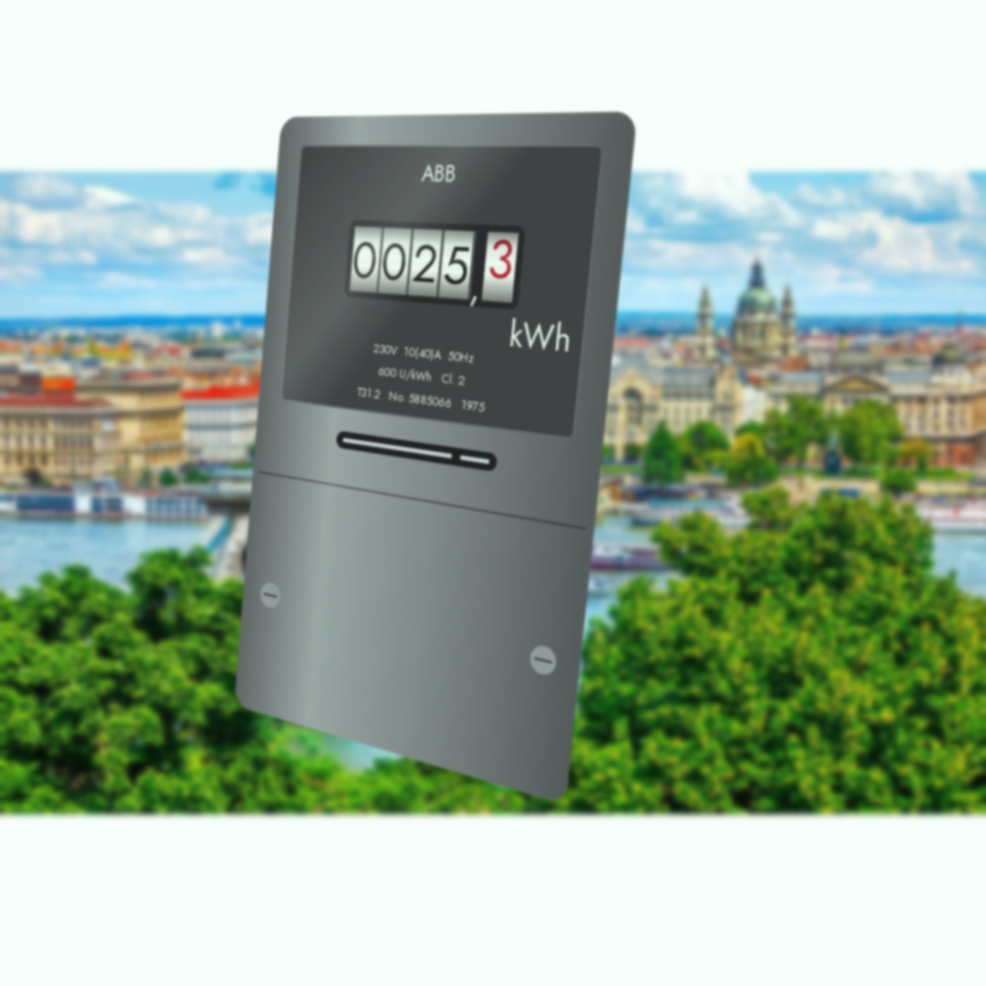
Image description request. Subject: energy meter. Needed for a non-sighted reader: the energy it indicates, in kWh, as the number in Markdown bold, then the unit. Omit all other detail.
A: **25.3** kWh
